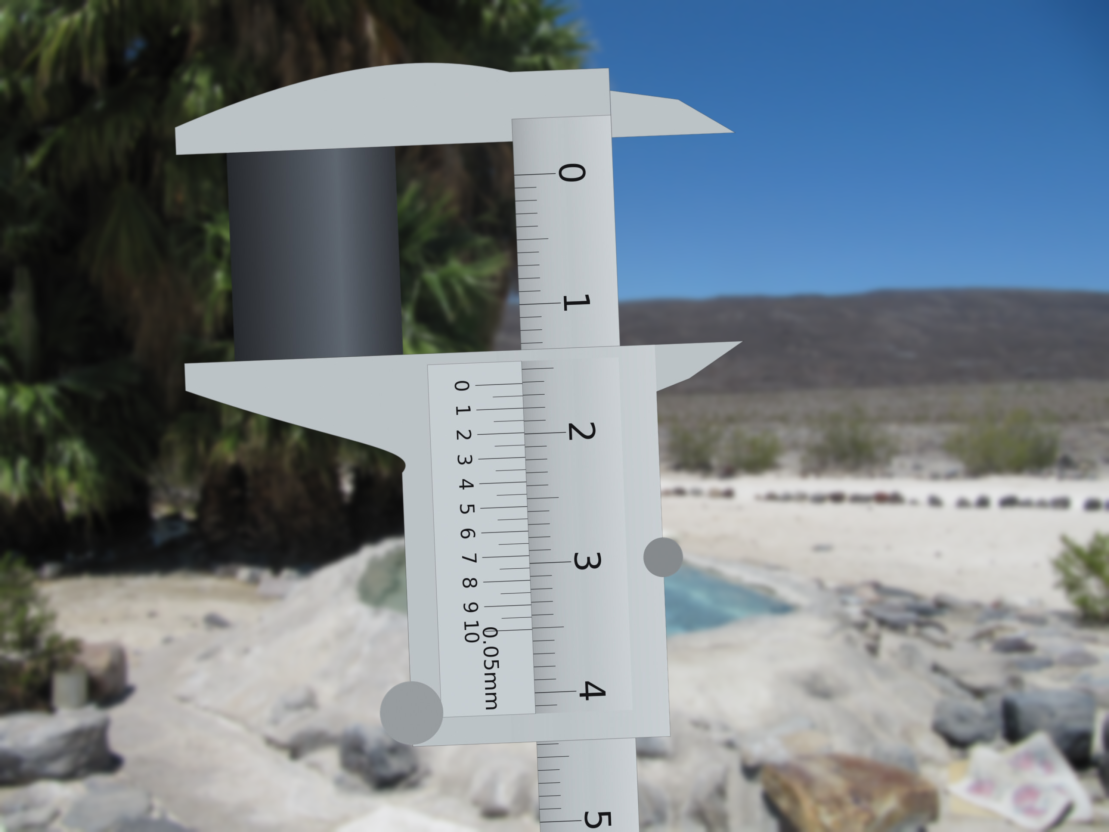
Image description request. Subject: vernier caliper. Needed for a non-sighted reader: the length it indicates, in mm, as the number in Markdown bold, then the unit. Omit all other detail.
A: **16.1** mm
